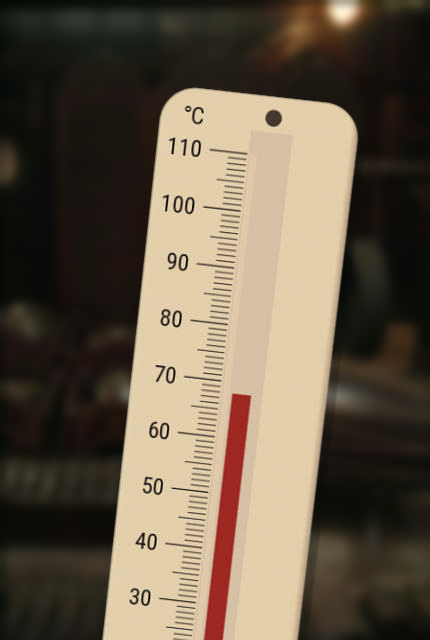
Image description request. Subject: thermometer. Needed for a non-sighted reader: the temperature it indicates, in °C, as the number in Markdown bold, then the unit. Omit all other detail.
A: **68** °C
